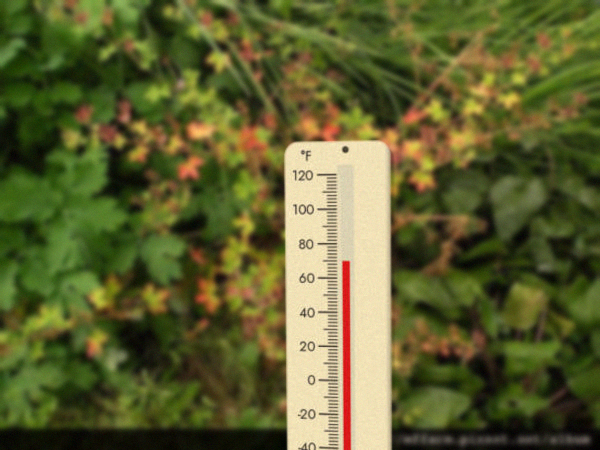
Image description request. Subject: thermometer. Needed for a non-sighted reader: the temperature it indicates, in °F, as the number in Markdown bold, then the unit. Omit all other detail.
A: **70** °F
